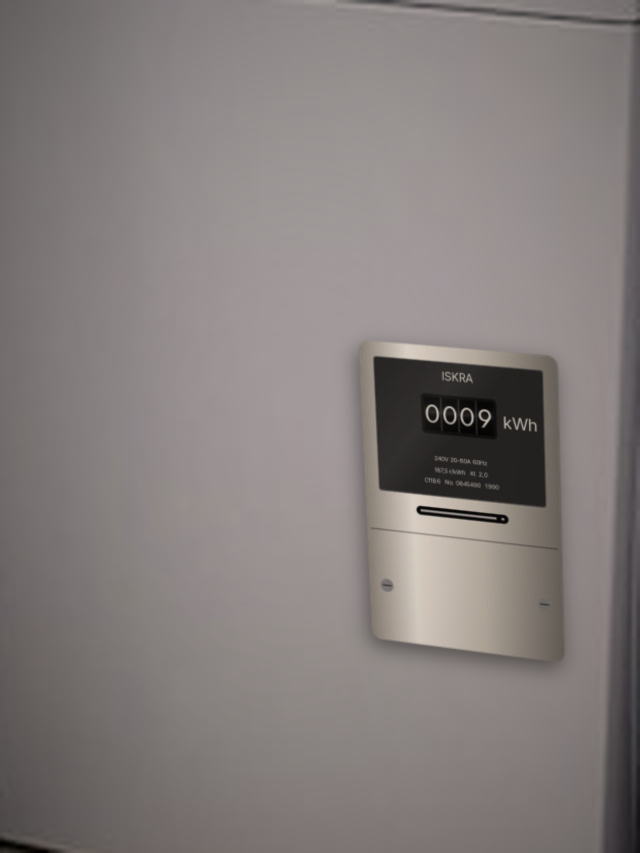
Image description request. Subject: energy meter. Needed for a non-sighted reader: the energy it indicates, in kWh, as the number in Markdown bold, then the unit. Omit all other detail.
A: **9** kWh
